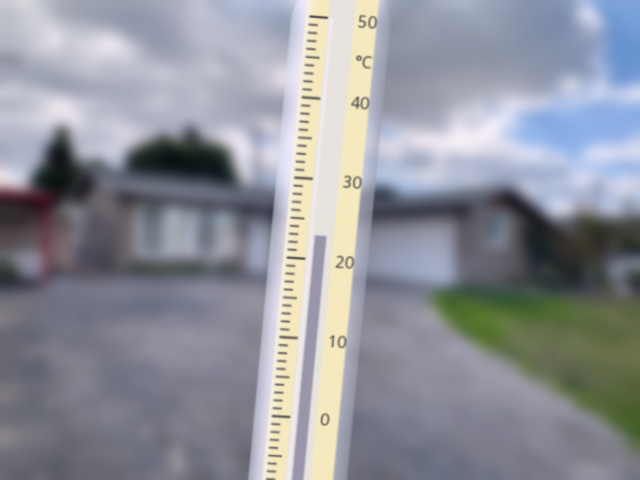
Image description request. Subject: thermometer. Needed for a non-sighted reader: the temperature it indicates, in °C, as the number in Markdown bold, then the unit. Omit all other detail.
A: **23** °C
